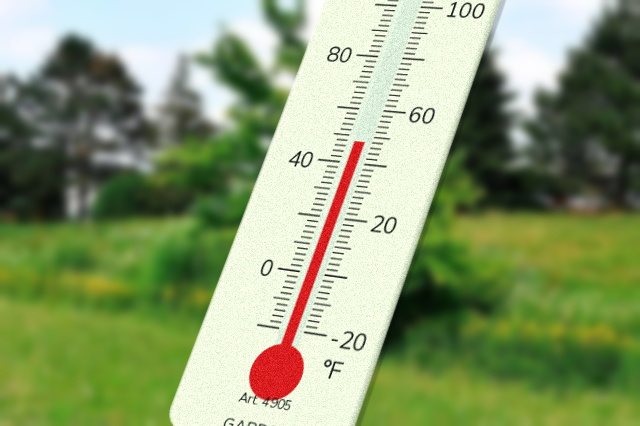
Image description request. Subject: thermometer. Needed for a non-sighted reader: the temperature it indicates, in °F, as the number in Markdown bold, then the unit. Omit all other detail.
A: **48** °F
